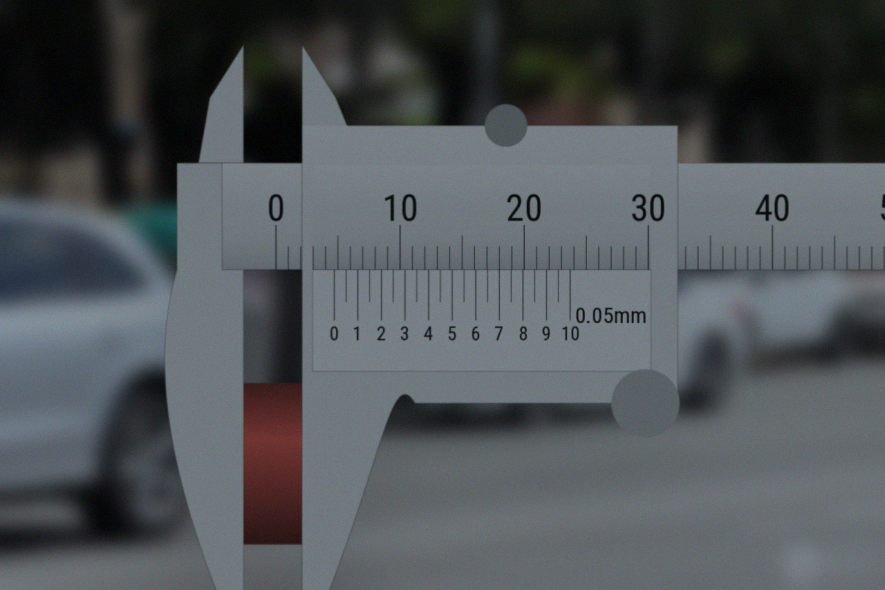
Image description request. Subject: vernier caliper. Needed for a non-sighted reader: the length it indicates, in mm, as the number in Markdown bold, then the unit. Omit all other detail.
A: **4.7** mm
